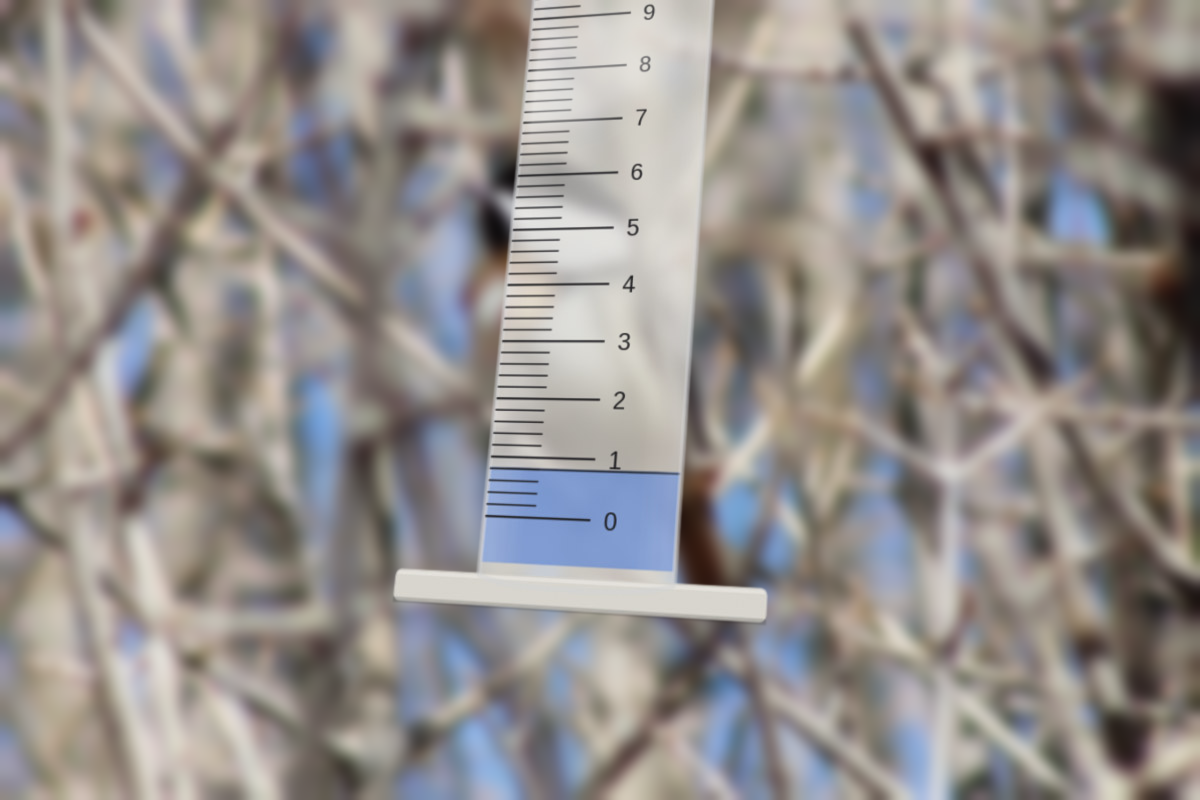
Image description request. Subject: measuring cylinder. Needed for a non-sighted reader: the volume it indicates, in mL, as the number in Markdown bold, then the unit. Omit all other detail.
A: **0.8** mL
